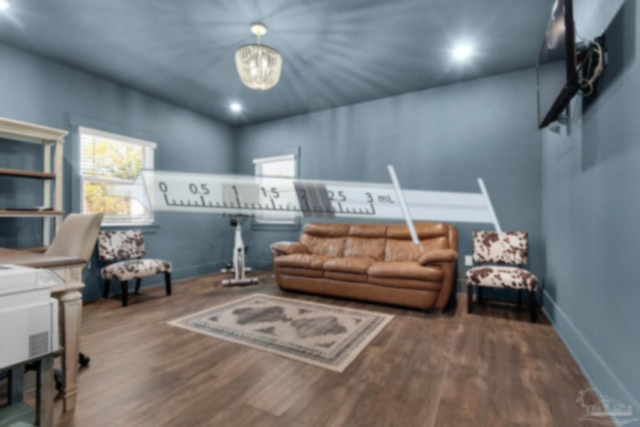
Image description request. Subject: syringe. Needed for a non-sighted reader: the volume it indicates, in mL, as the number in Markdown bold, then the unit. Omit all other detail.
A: **1.9** mL
